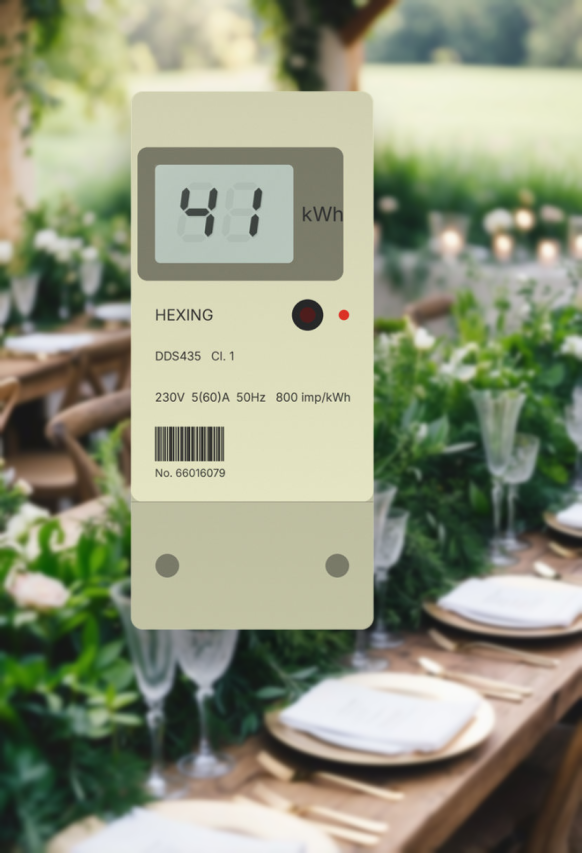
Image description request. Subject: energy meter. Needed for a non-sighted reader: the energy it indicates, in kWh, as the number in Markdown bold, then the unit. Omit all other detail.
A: **41** kWh
